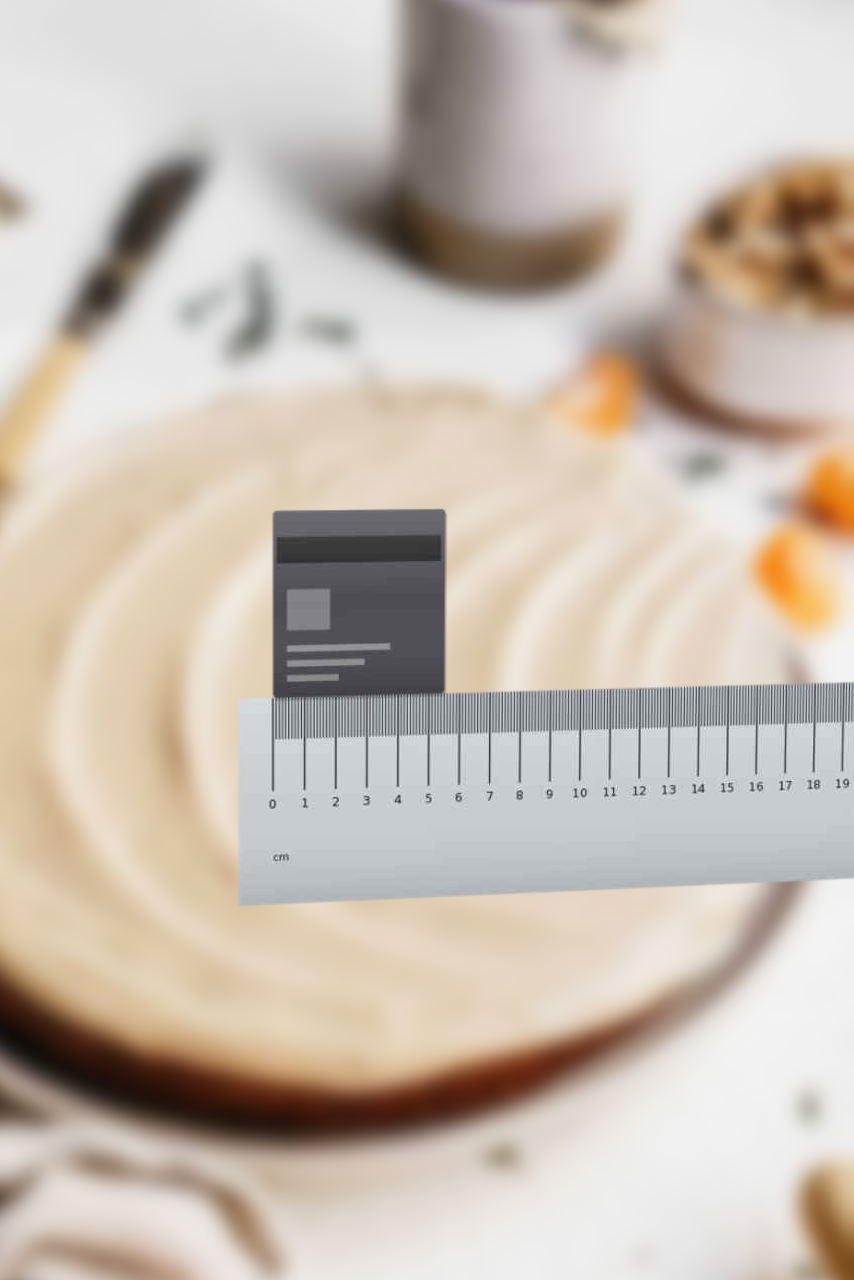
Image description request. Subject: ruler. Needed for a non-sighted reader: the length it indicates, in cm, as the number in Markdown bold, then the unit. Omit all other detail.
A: **5.5** cm
